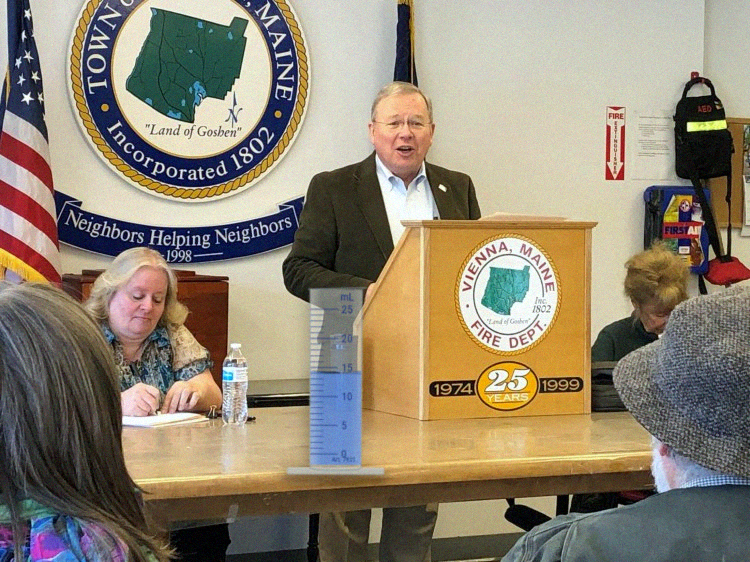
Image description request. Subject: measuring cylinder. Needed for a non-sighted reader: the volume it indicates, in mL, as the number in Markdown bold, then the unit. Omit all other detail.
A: **14** mL
